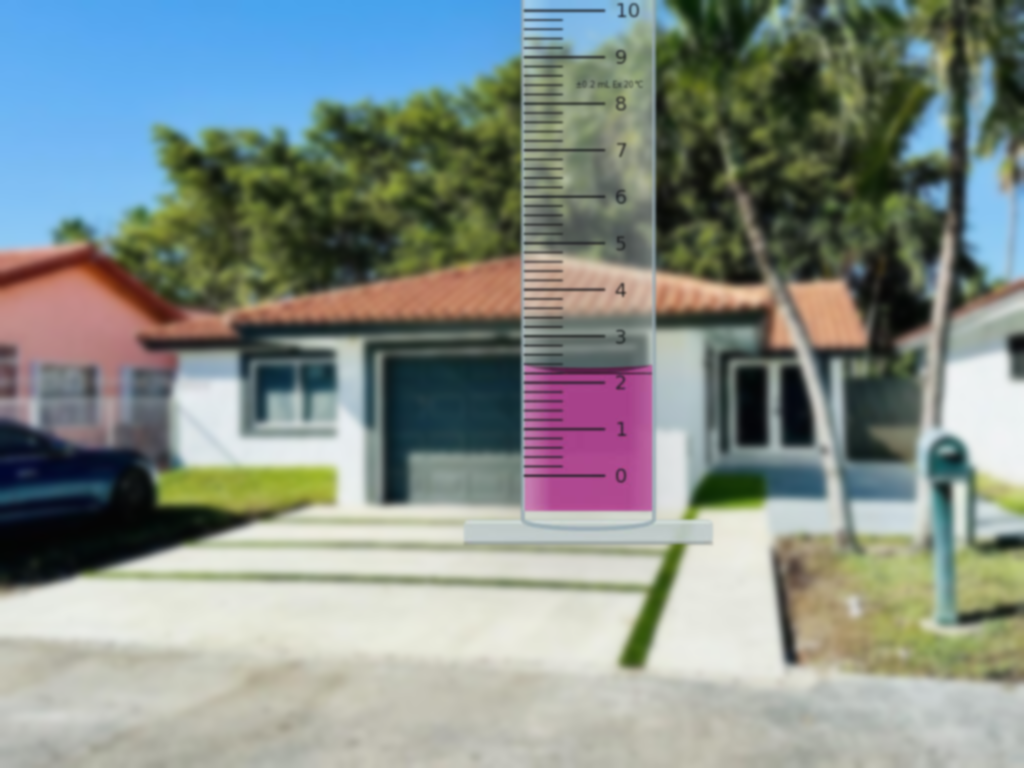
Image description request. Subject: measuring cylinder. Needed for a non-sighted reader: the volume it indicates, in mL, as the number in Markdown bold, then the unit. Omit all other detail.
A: **2.2** mL
